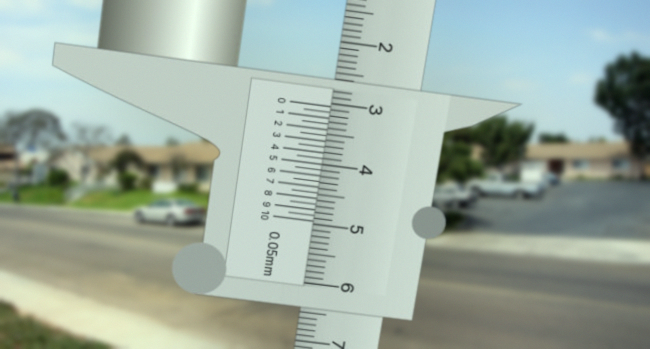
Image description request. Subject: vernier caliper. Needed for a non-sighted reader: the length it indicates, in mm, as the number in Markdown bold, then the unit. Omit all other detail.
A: **30.5** mm
